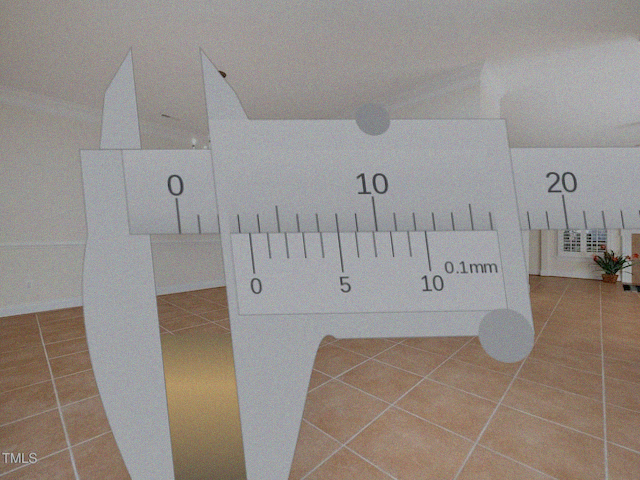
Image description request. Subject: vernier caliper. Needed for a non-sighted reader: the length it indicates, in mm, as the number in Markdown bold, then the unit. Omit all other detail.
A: **3.5** mm
